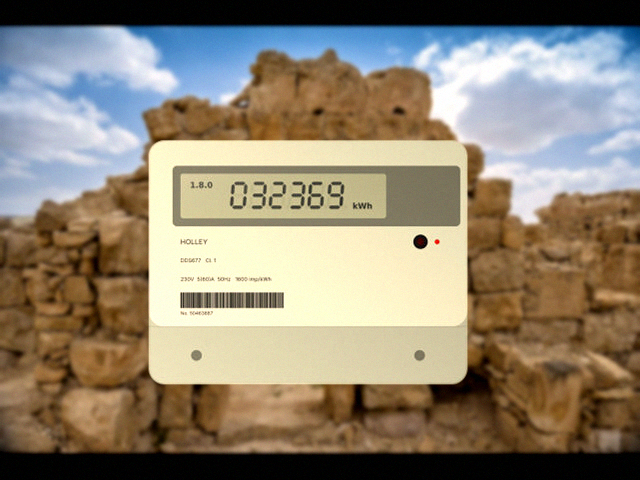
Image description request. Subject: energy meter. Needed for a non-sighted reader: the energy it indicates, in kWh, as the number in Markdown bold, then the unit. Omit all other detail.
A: **32369** kWh
